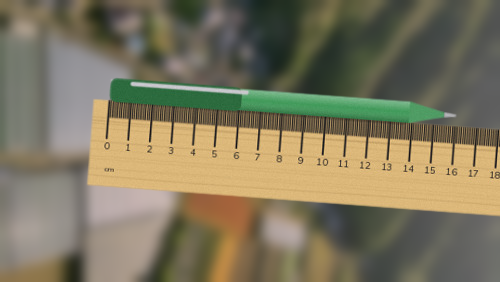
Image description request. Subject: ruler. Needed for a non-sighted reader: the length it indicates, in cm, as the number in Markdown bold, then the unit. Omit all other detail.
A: **16** cm
